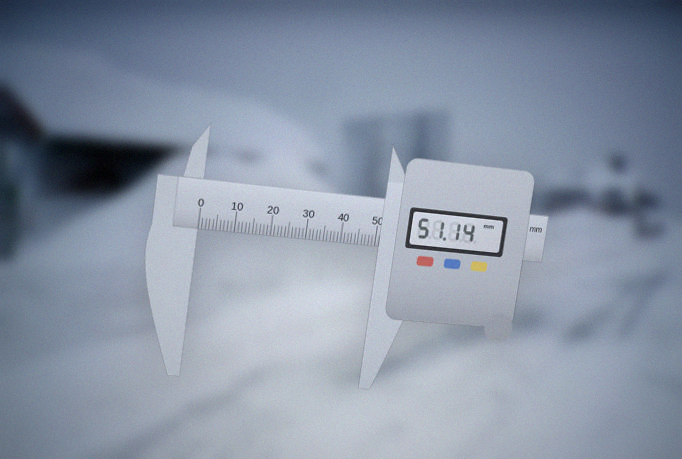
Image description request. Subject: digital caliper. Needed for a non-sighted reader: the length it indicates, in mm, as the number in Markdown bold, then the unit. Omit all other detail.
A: **51.14** mm
